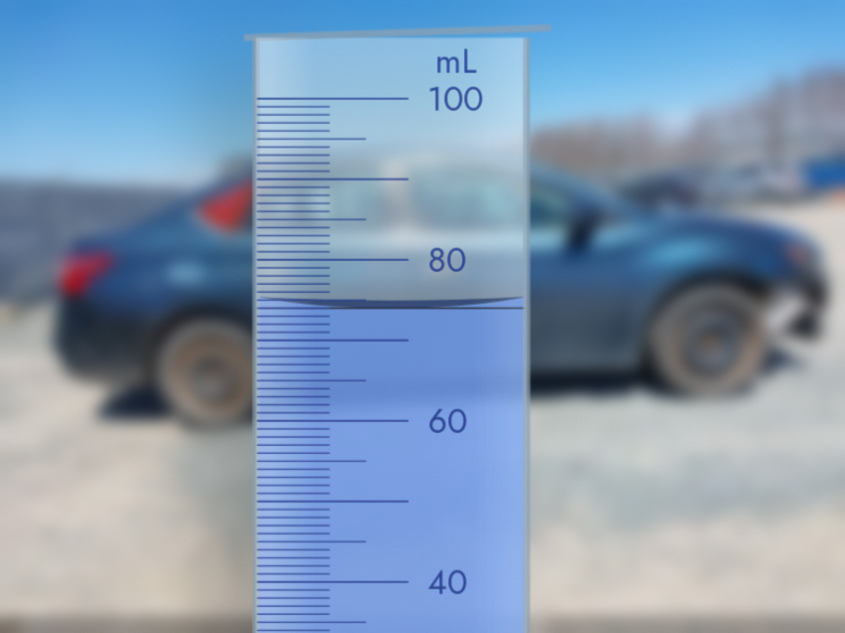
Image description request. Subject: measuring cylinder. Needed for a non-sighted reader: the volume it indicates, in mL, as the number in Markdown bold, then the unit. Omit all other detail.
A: **74** mL
